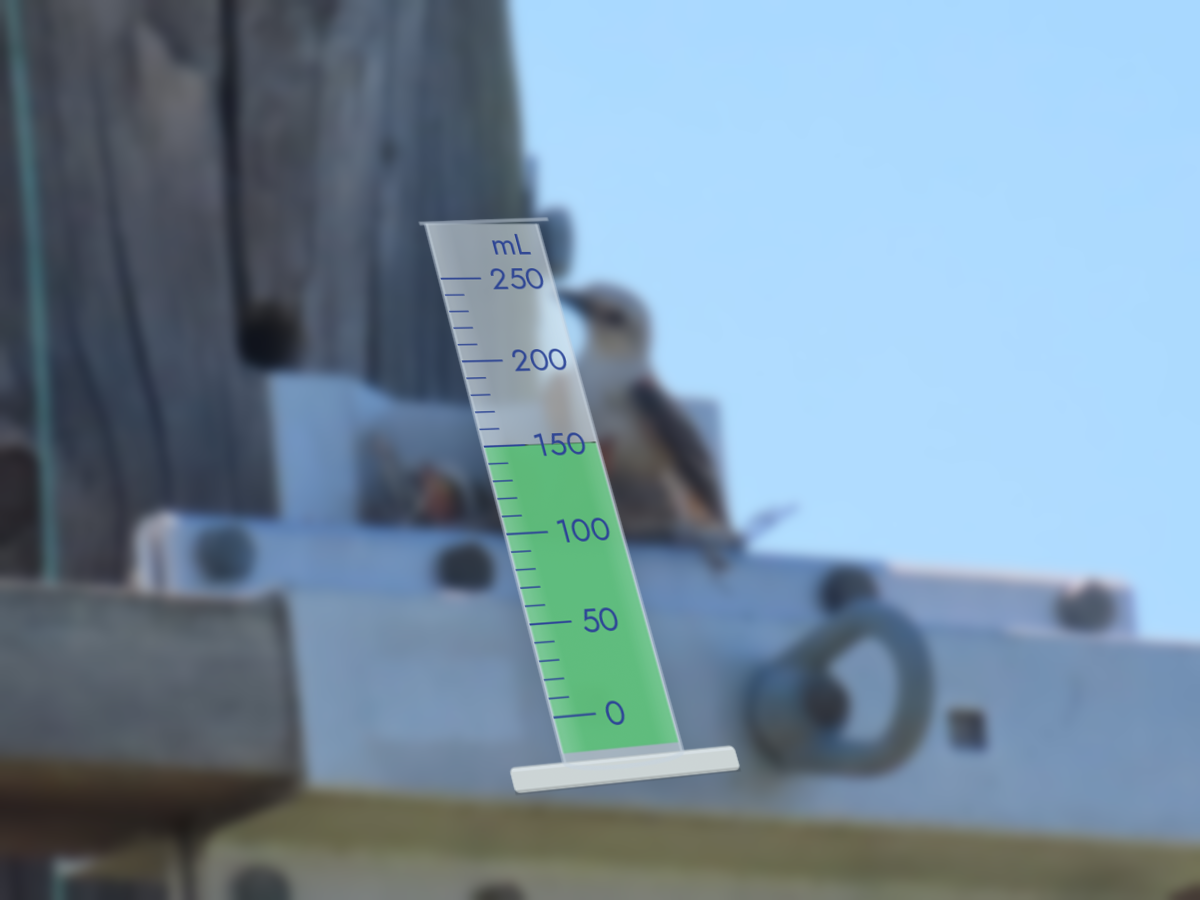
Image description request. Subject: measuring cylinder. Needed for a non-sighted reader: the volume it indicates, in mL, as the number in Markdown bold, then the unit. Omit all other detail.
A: **150** mL
